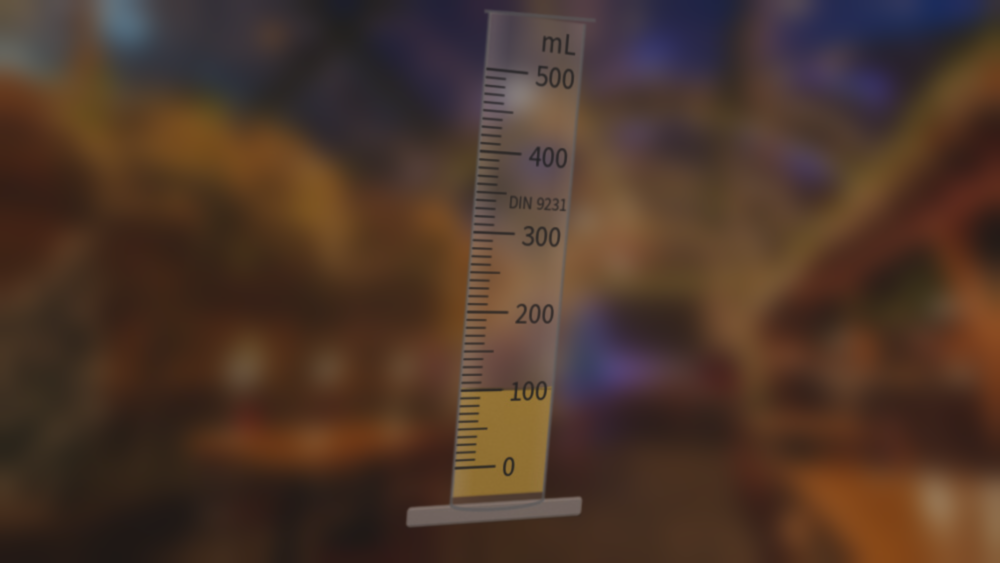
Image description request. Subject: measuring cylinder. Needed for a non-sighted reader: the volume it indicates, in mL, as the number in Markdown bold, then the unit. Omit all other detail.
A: **100** mL
